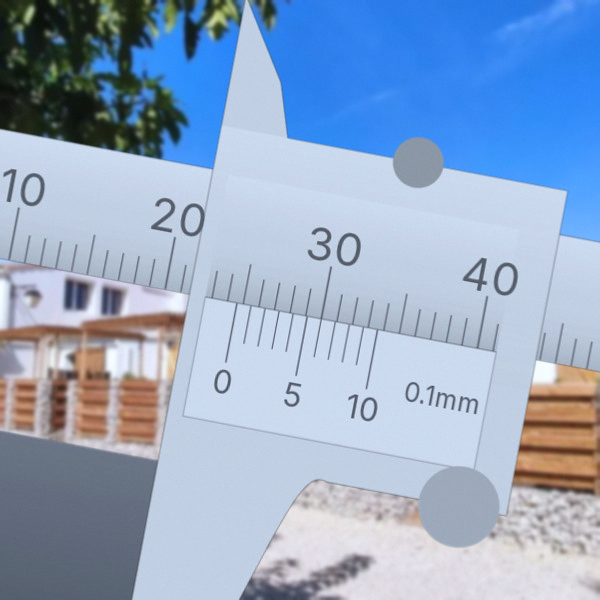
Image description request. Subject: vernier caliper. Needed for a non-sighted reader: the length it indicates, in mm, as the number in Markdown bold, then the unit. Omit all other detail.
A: **24.6** mm
